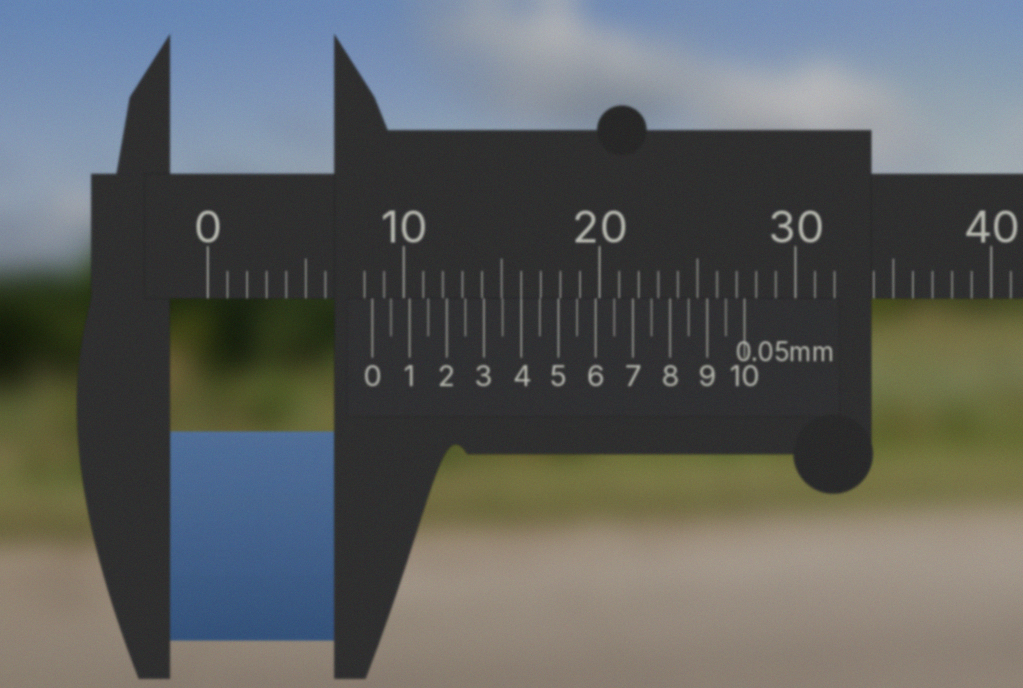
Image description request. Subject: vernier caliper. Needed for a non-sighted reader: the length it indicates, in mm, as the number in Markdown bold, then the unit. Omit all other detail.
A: **8.4** mm
